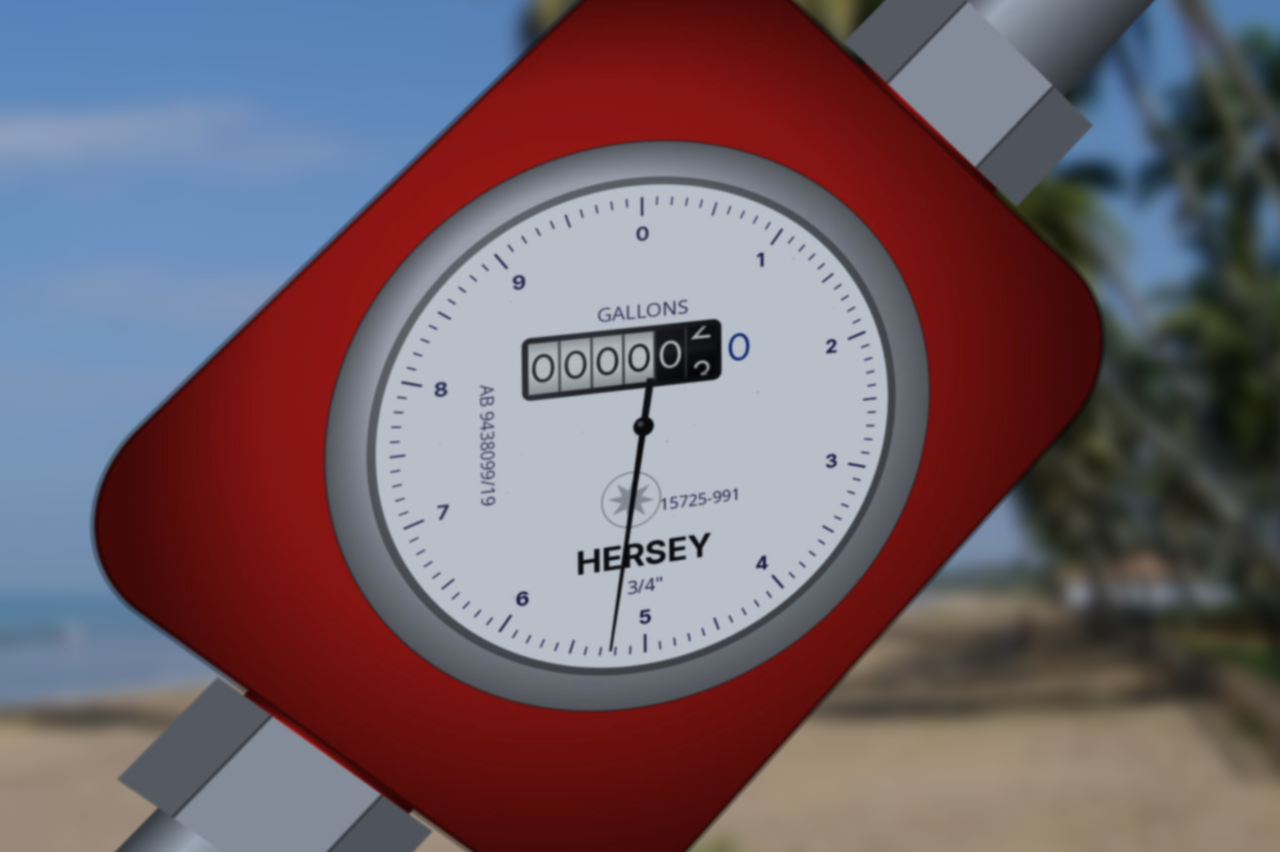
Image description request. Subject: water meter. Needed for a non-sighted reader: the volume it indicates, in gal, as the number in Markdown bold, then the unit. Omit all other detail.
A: **25.2** gal
